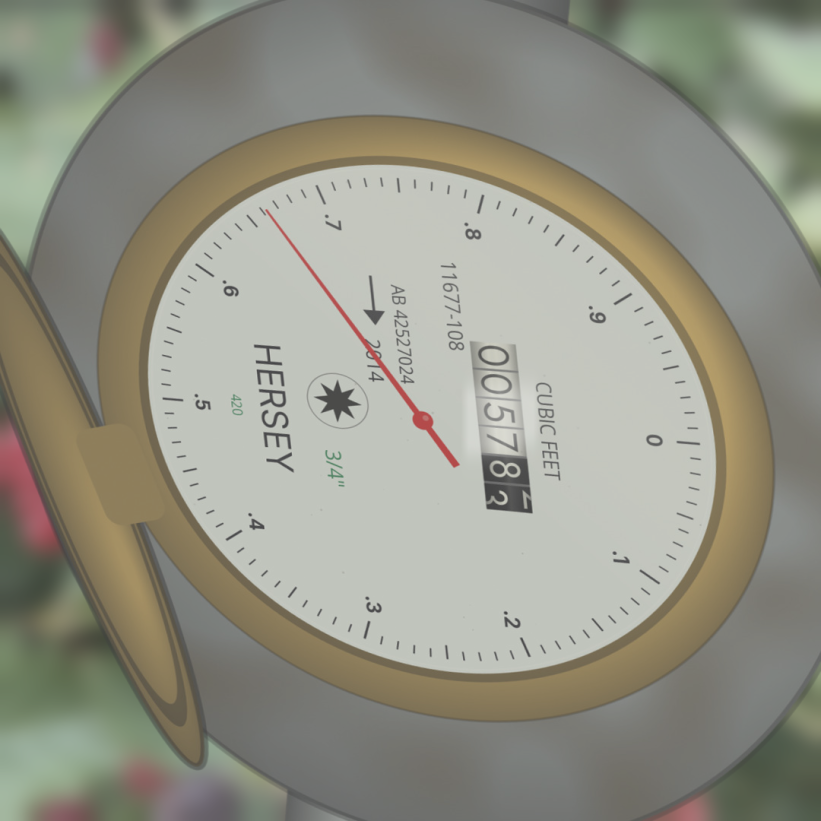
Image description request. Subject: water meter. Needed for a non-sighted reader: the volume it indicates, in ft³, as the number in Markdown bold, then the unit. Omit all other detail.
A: **5782.66** ft³
